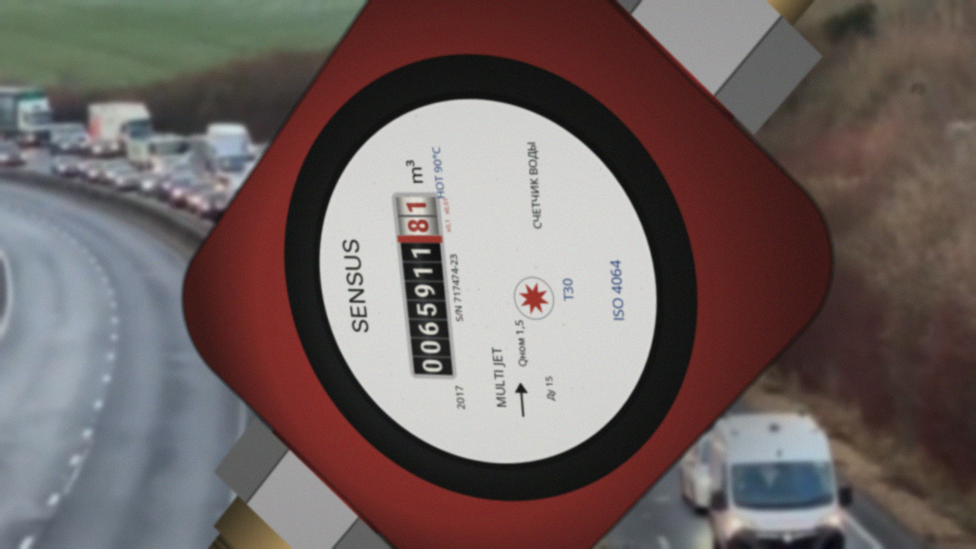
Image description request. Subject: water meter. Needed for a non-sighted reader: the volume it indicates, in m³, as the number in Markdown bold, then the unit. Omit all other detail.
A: **65911.81** m³
